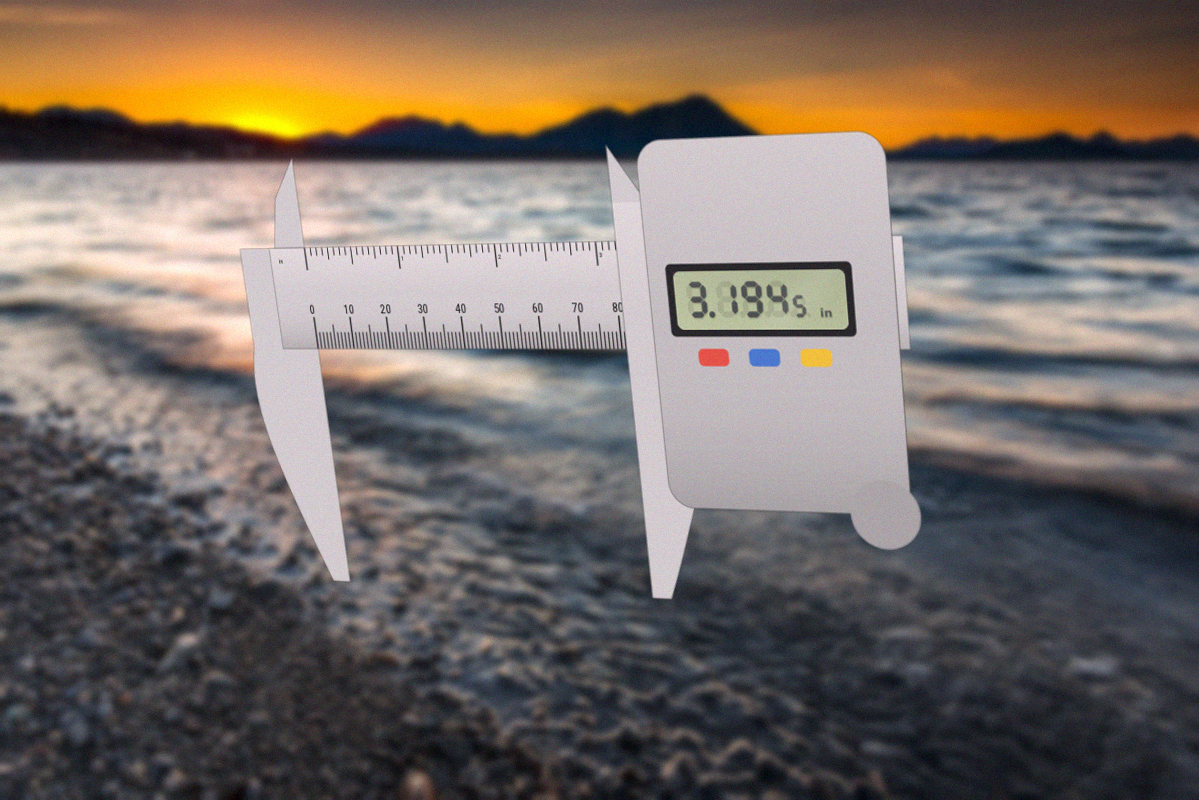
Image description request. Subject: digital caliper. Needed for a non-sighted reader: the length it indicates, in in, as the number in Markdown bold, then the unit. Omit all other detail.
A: **3.1945** in
